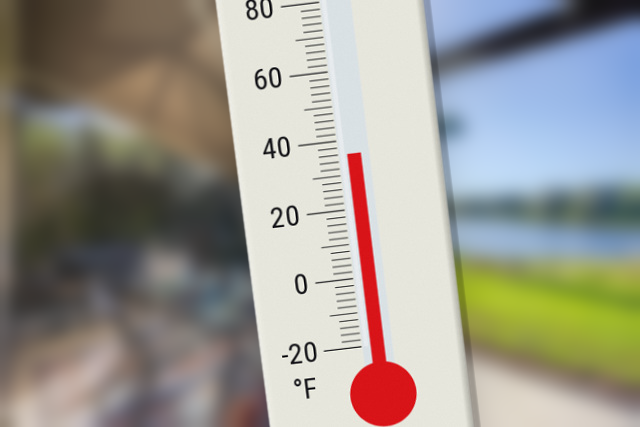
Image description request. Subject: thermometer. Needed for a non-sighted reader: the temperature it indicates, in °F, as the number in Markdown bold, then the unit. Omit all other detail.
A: **36** °F
